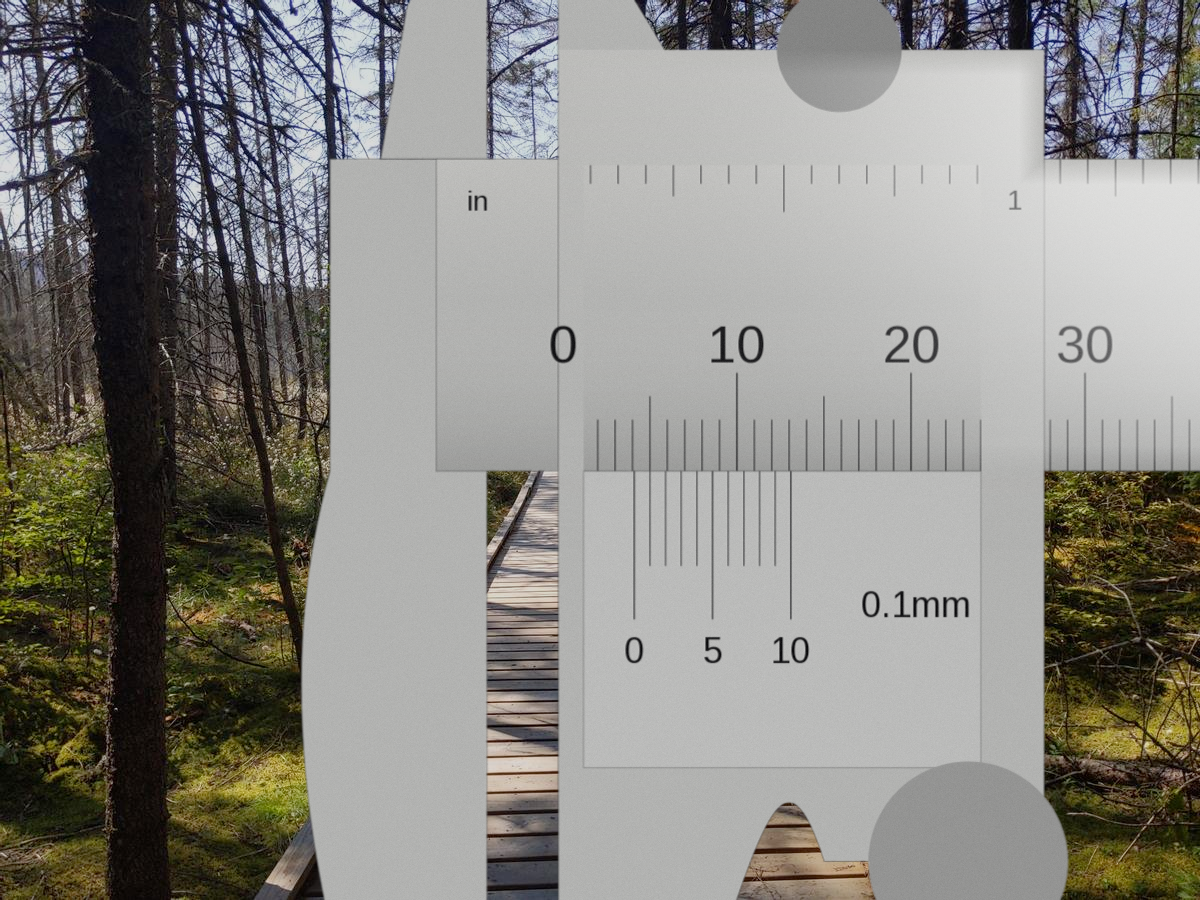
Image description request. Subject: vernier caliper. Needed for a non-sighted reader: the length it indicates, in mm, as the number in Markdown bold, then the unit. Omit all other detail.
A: **4.1** mm
